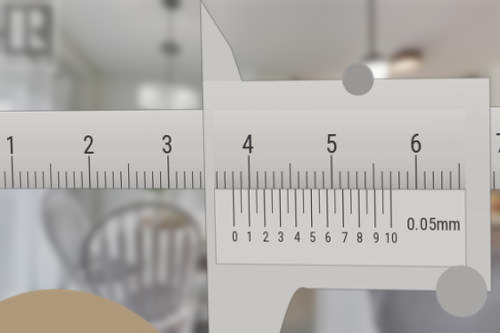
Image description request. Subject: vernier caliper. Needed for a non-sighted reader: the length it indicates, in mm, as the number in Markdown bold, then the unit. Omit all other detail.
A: **38.0** mm
